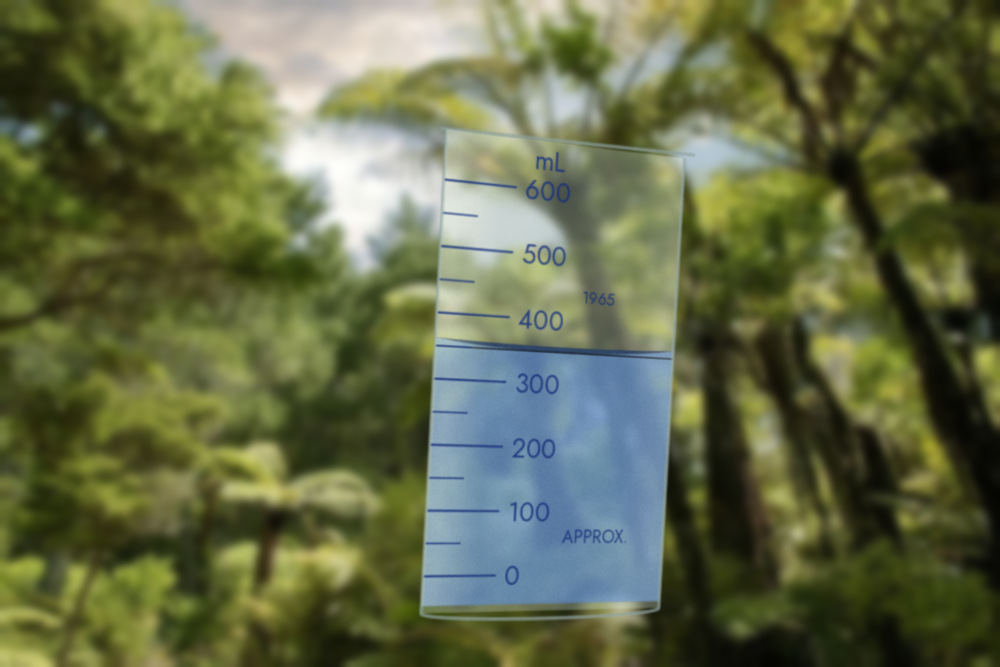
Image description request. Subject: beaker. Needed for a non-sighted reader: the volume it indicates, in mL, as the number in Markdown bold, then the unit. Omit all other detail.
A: **350** mL
